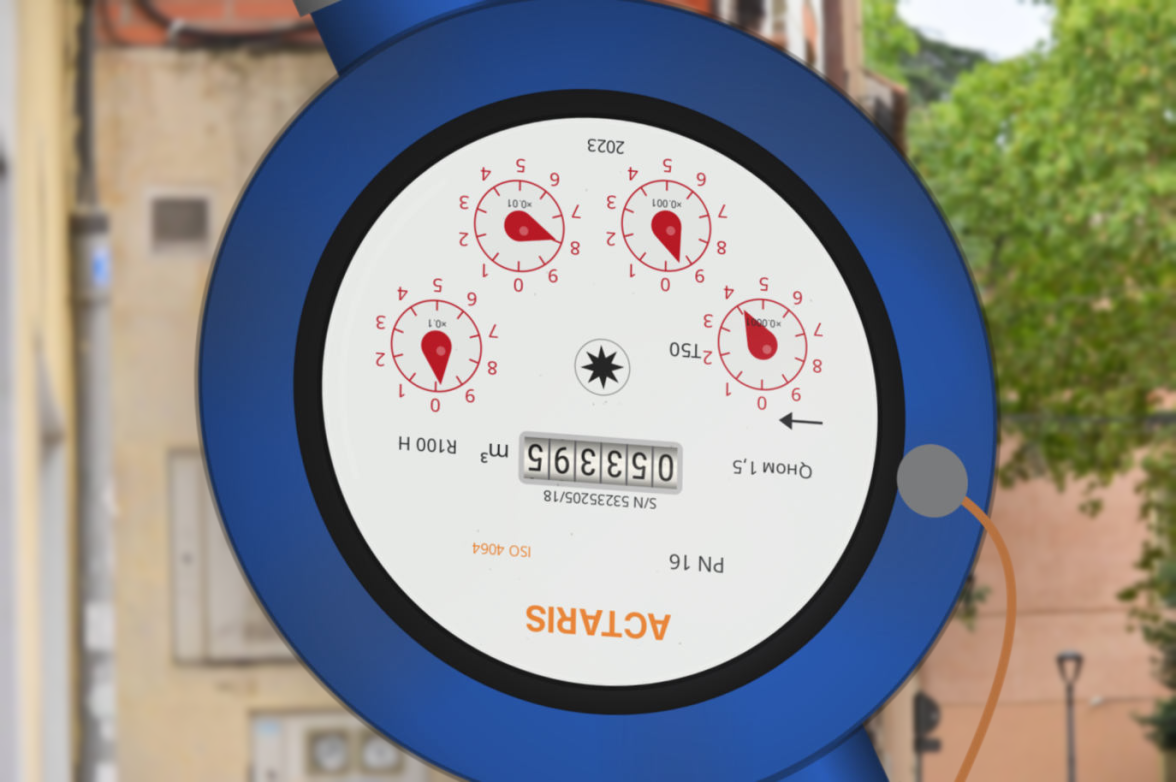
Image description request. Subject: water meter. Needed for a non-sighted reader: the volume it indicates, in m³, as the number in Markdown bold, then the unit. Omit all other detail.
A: **53394.9794** m³
